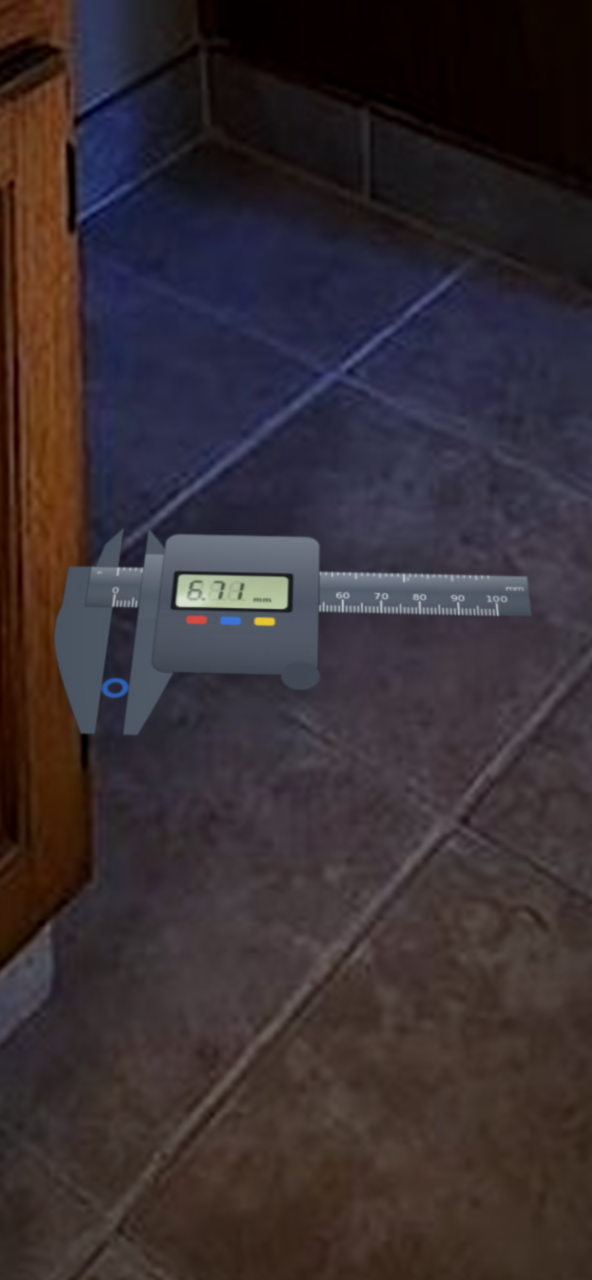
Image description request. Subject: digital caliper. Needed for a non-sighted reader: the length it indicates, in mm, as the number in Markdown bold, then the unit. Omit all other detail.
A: **6.71** mm
